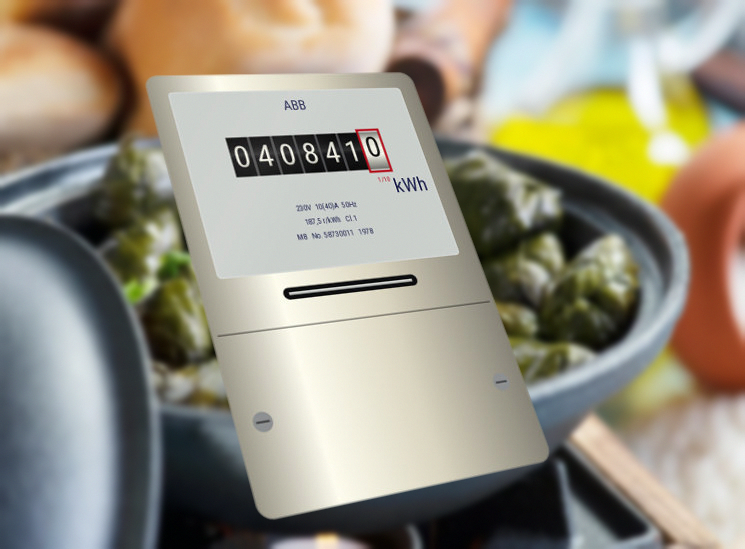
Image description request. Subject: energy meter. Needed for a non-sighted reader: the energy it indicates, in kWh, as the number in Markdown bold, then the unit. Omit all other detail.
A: **40841.0** kWh
